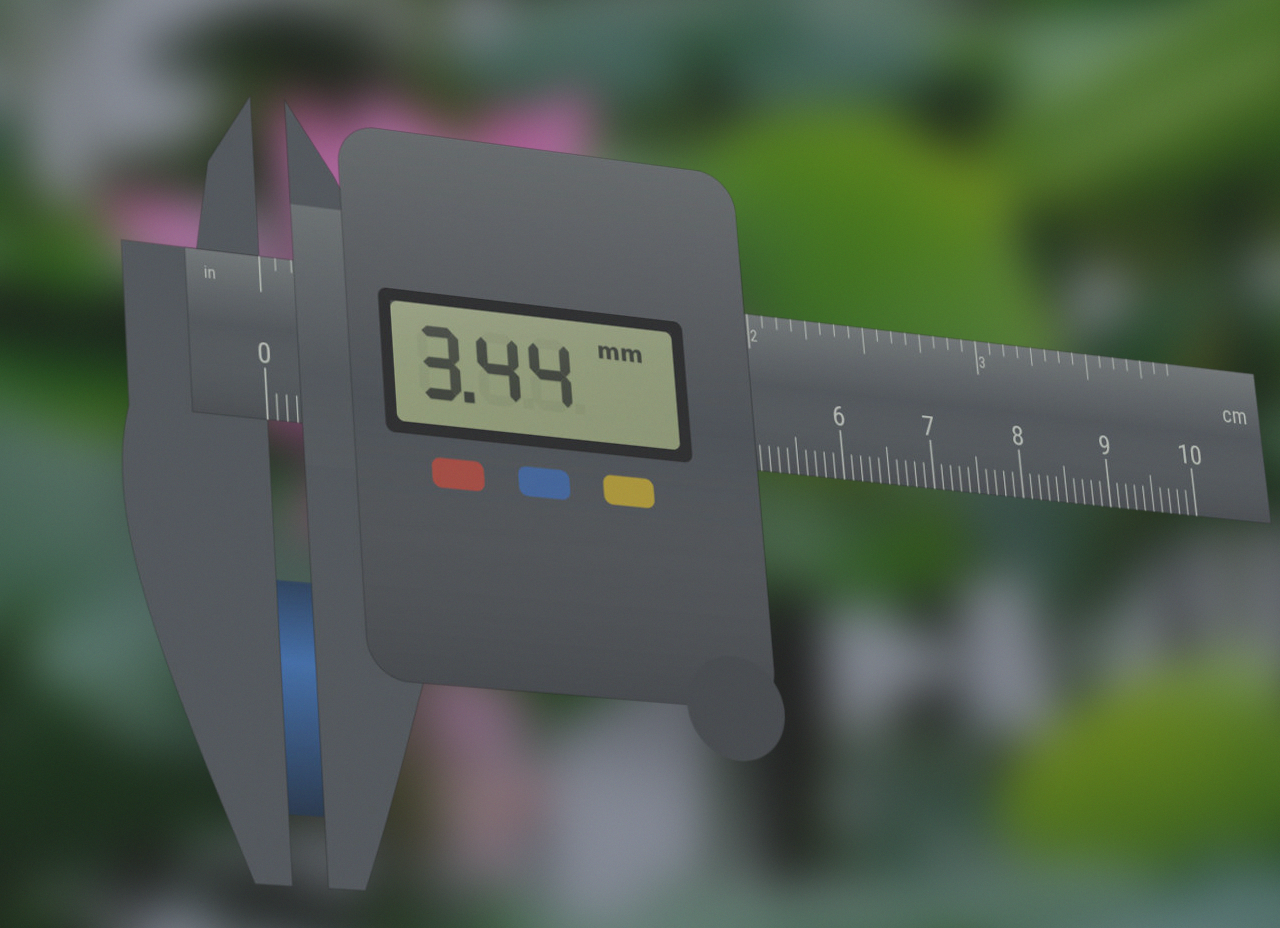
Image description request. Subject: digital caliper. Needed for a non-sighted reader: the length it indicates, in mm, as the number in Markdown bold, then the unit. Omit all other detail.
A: **3.44** mm
